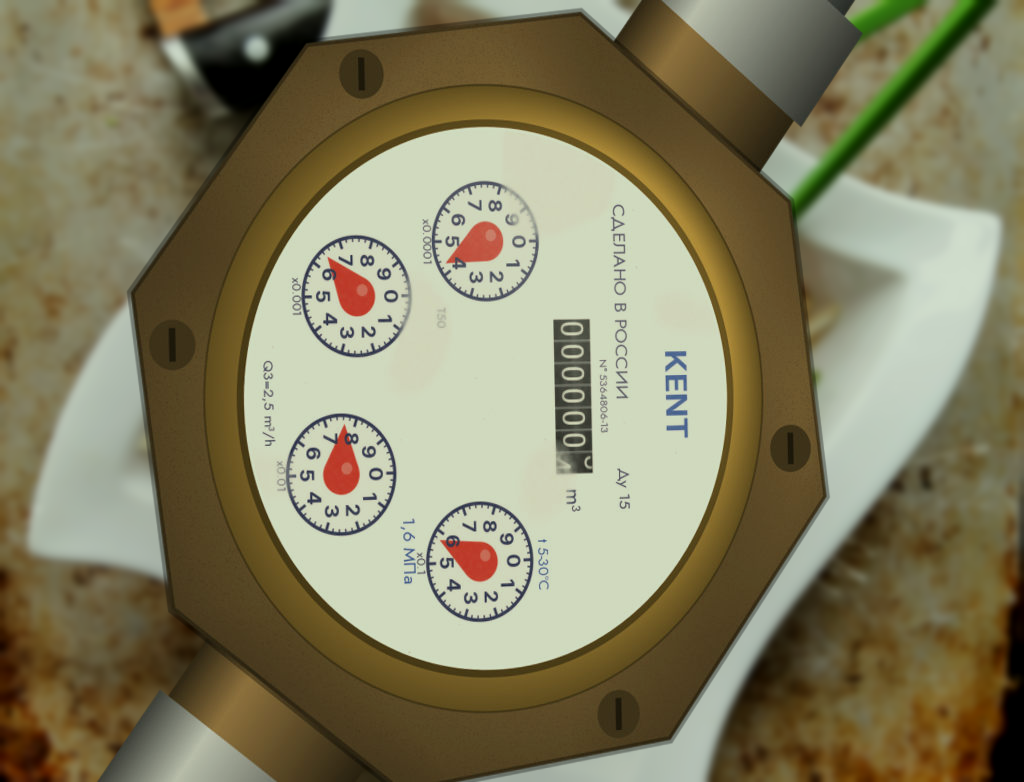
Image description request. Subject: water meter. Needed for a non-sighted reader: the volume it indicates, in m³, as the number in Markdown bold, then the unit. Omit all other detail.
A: **3.5764** m³
